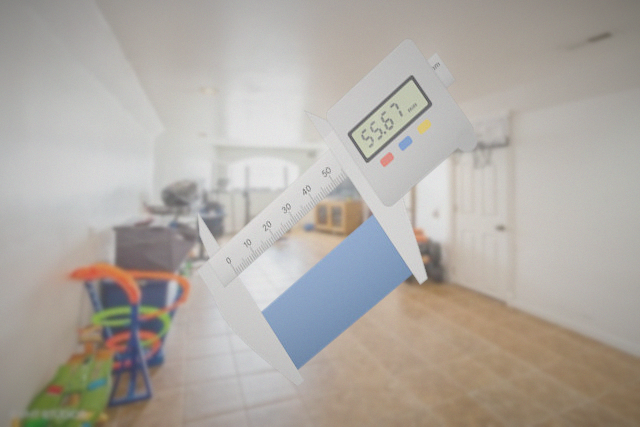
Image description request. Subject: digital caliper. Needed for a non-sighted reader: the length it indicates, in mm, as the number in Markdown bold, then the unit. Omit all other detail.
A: **55.67** mm
